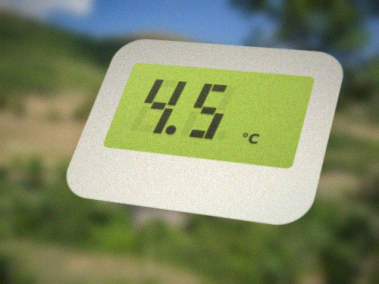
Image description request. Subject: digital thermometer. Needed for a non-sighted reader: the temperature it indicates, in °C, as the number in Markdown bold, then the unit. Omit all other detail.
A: **4.5** °C
